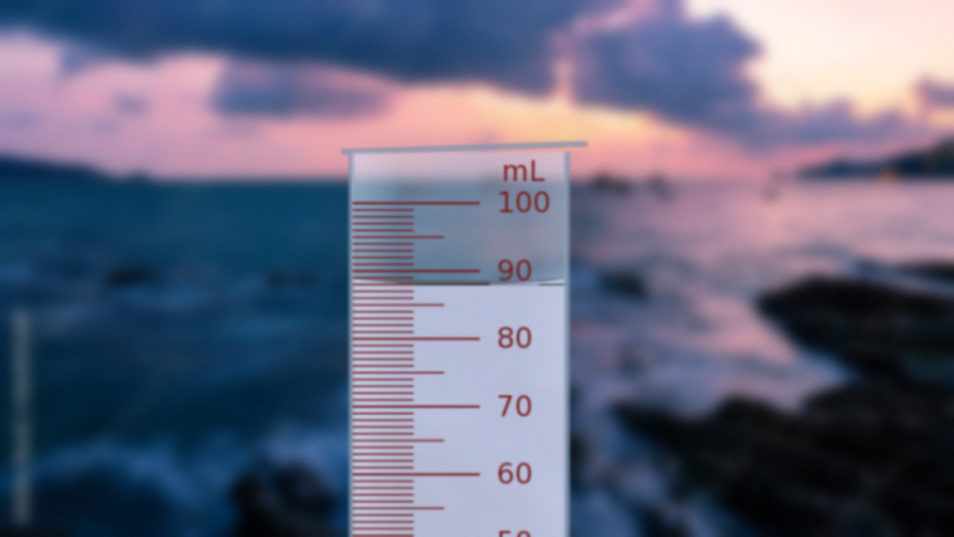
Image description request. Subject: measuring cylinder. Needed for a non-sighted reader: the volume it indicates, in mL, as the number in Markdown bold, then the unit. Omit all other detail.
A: **88** mL
